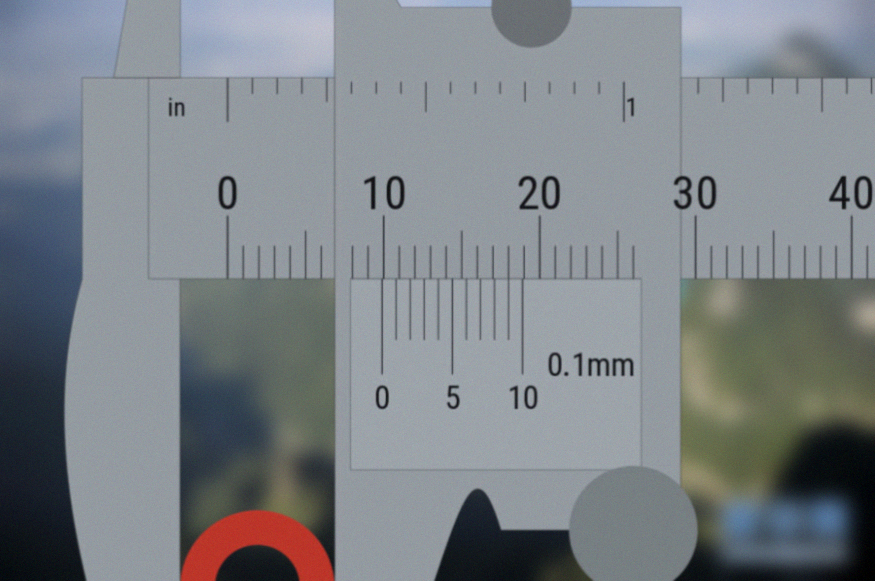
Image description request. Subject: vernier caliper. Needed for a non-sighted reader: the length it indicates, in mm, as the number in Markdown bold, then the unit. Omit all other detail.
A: **9.9** mm
